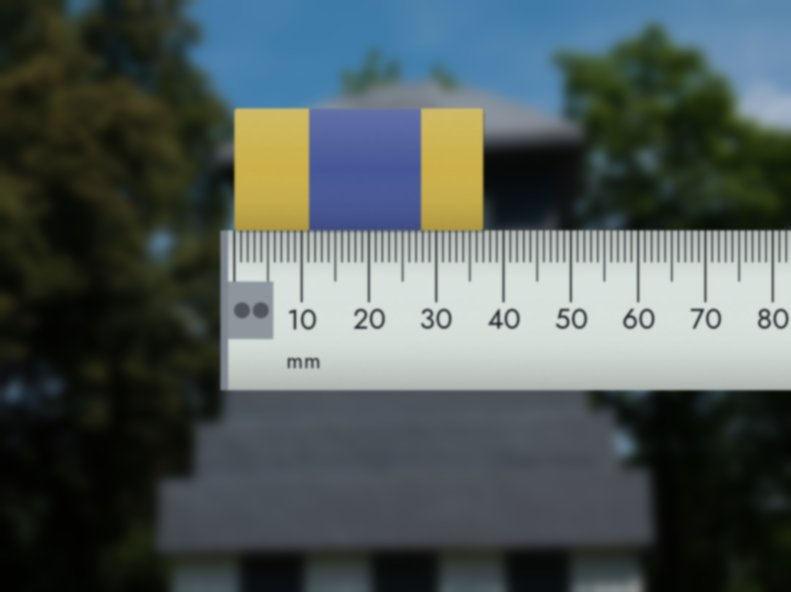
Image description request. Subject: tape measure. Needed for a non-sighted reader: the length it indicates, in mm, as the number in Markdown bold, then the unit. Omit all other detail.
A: **37** mm
